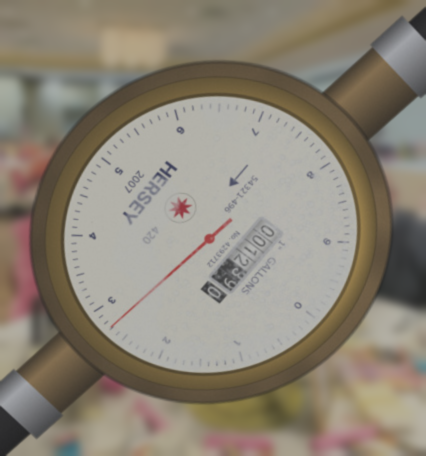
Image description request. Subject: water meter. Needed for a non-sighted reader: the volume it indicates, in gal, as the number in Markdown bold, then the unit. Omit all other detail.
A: **12392.7** gal
